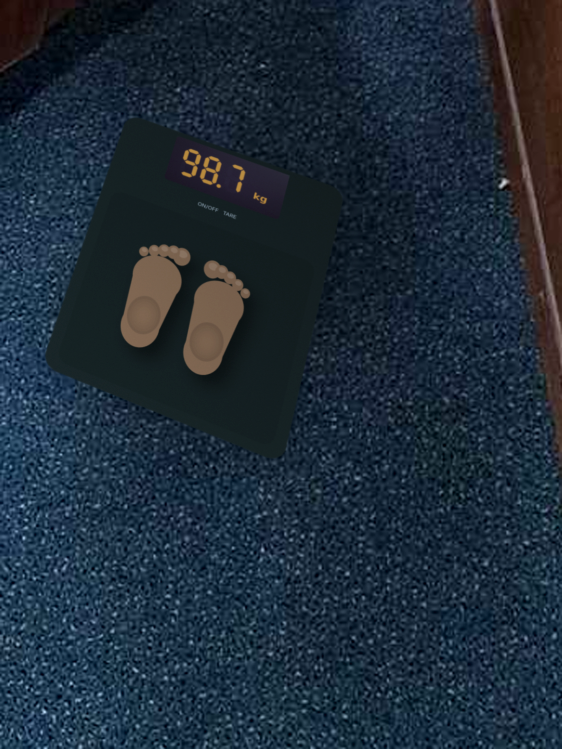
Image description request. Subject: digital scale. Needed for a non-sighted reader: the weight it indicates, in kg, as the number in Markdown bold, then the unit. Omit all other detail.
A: **98.7** kg
